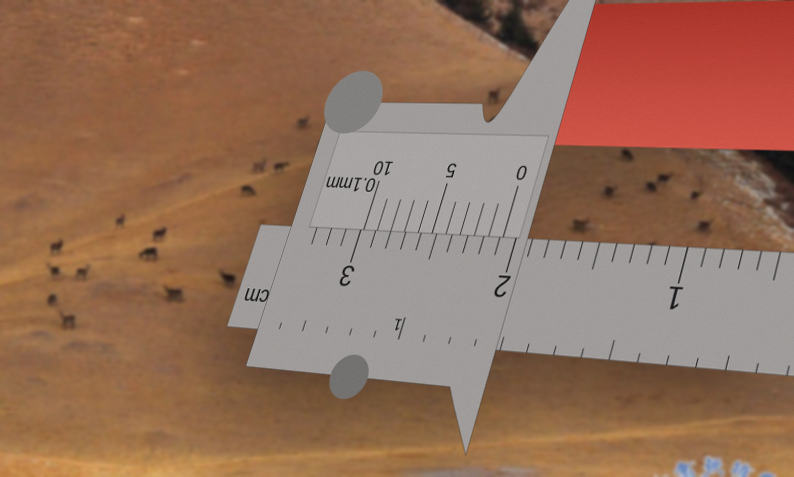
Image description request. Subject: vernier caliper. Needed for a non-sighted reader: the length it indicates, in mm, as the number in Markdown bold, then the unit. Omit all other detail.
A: **20.8** mm
